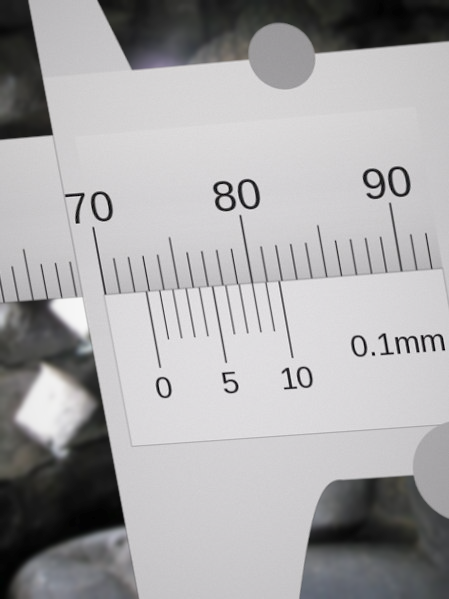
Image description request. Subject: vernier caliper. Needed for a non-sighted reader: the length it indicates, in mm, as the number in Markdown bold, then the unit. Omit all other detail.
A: **72.8** mm
